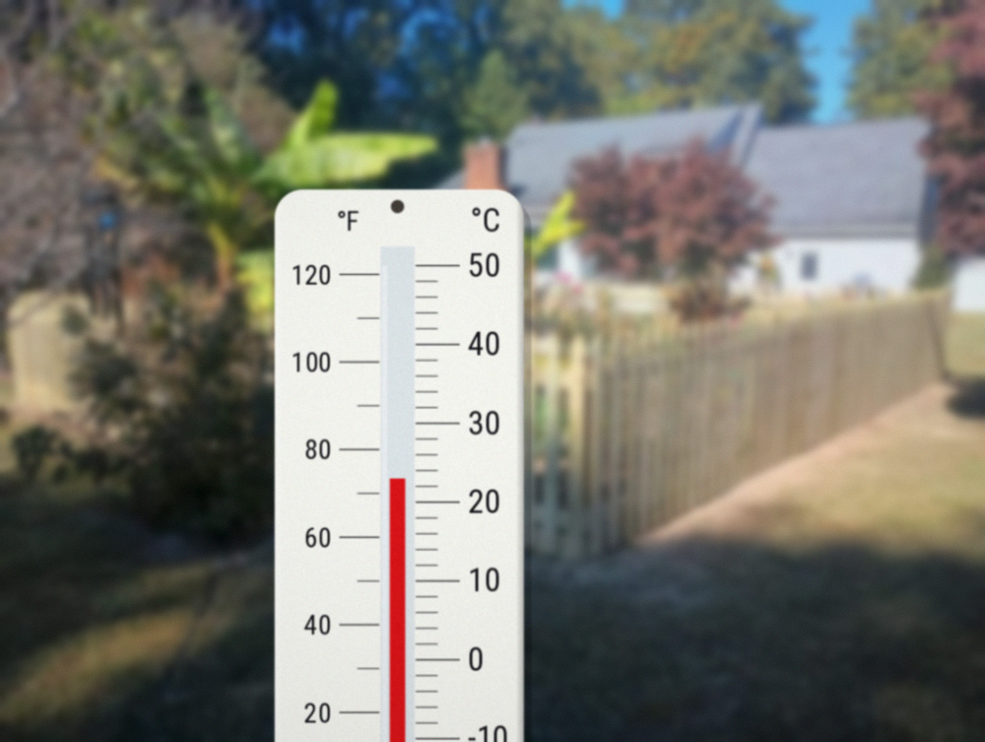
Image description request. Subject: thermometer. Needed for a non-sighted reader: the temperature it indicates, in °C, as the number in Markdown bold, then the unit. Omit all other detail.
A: **23** °C
